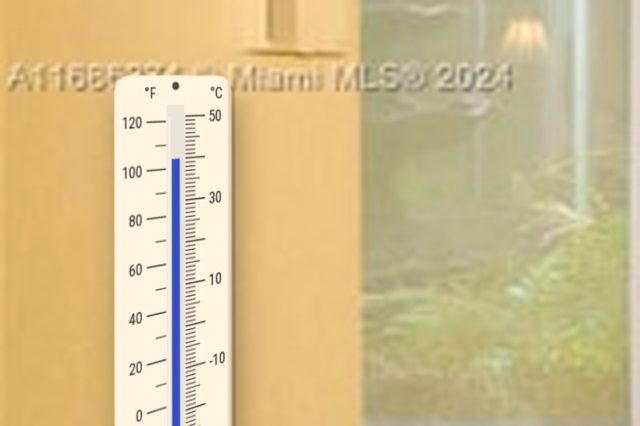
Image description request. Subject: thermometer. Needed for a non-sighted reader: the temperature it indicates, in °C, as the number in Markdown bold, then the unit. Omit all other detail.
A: **40** °C
